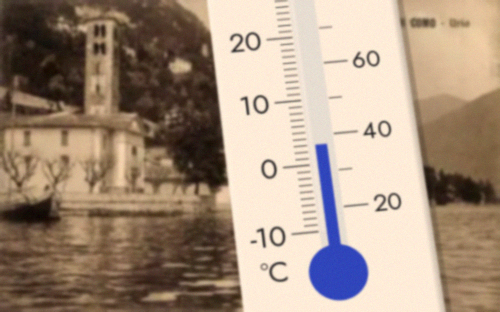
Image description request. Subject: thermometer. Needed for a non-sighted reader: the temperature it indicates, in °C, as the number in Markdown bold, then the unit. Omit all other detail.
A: **3** °C
